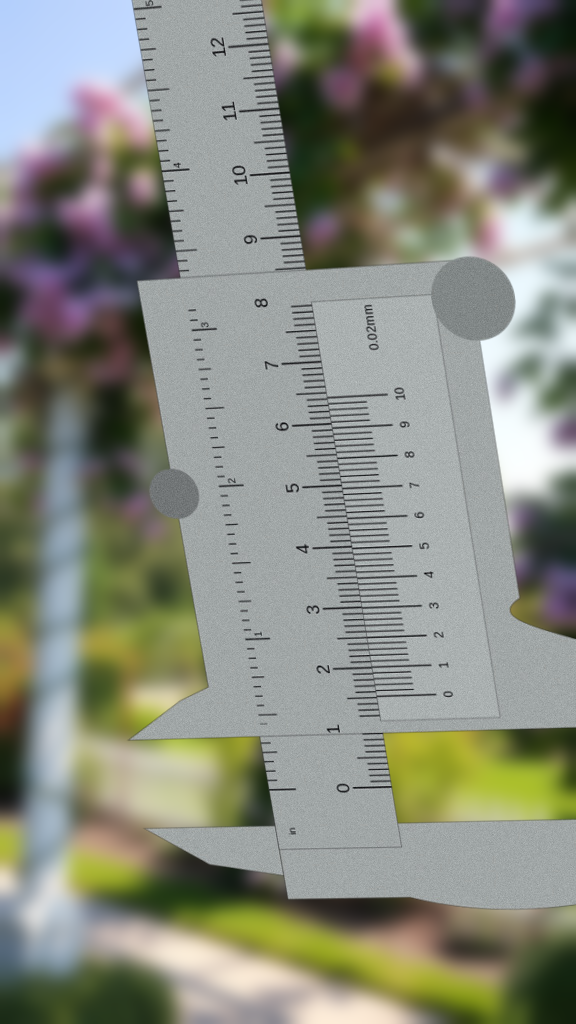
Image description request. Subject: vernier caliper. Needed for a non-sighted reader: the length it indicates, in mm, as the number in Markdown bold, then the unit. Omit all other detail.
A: **15.2** mm
